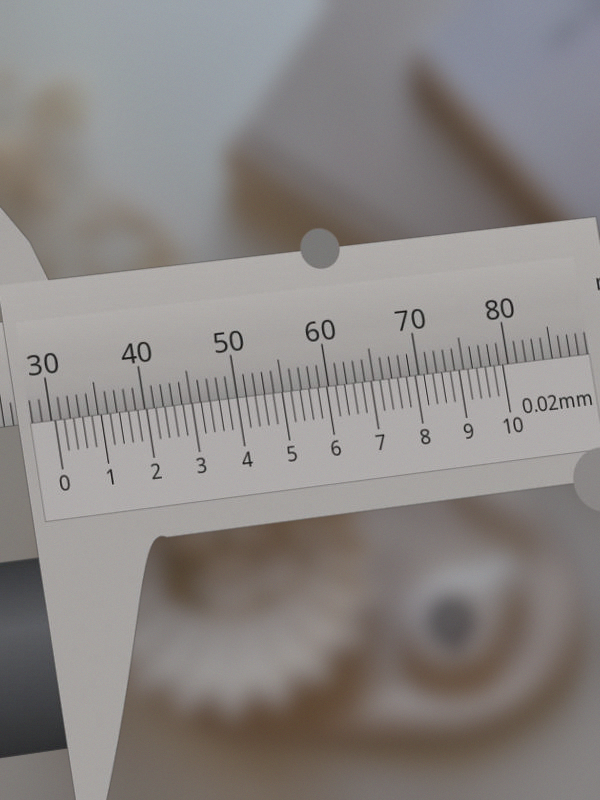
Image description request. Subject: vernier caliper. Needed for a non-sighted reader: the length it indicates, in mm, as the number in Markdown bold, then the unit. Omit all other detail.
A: **30.4** mm
